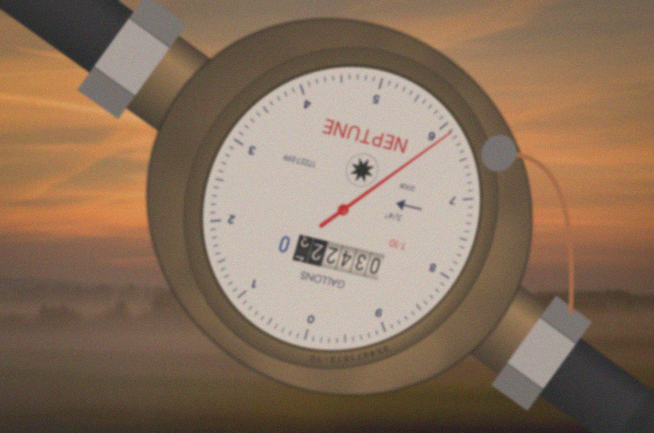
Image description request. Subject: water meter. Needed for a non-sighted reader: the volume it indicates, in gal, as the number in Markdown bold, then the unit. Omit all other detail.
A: **342226.1** gal
